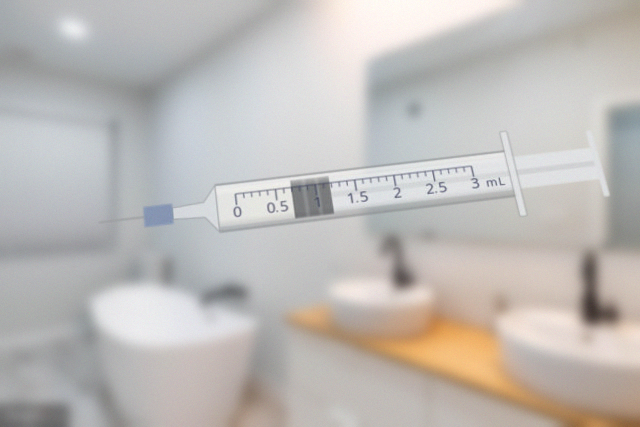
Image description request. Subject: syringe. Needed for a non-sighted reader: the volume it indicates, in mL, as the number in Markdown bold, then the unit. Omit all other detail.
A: **0.7** mL
